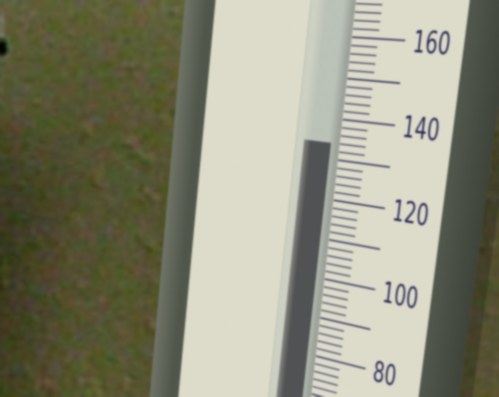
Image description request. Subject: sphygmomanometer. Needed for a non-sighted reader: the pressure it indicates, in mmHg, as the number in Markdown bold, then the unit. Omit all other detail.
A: **134** mmHg
